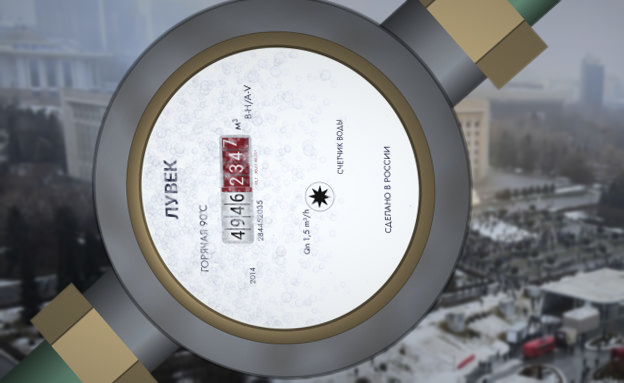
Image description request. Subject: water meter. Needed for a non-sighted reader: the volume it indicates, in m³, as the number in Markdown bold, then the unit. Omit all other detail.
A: **4946.2347** m³
